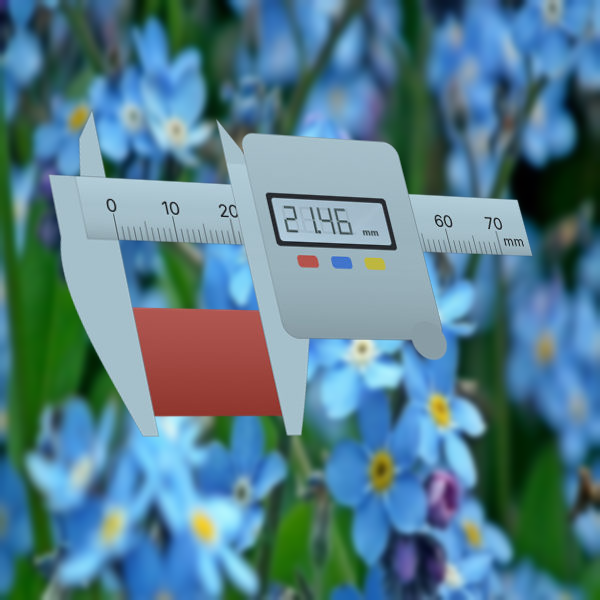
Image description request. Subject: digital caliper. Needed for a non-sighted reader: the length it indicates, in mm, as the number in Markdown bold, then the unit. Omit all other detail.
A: **21.46** mm
